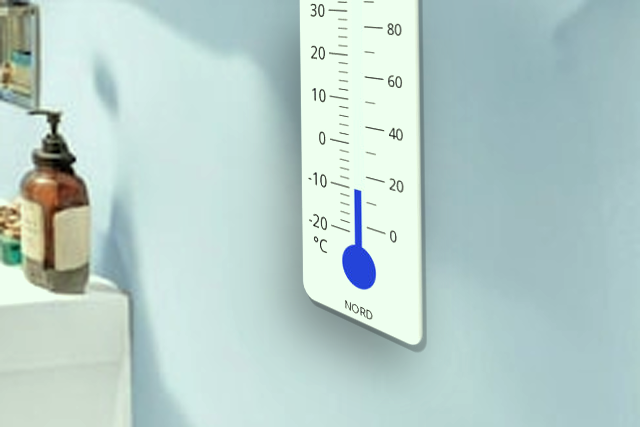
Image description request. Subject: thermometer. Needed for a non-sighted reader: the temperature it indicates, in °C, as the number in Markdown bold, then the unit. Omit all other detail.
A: **-10** °C
